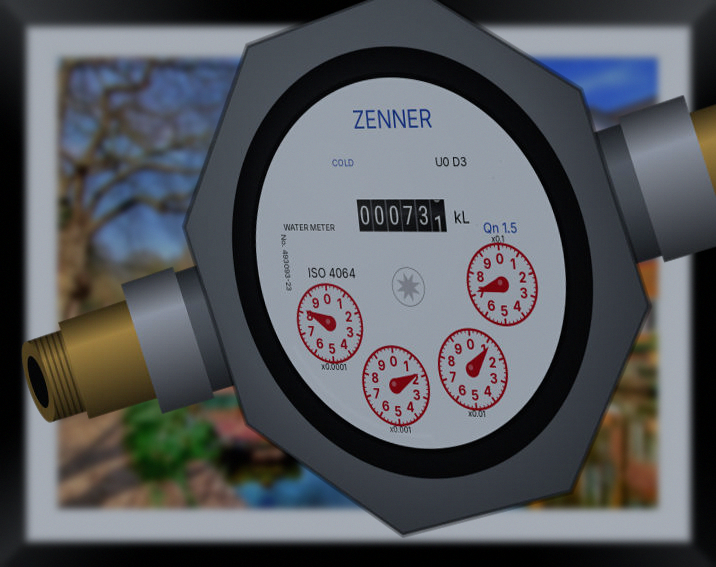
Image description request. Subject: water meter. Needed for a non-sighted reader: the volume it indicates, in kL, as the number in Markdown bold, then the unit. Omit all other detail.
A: **730.7118** kL
